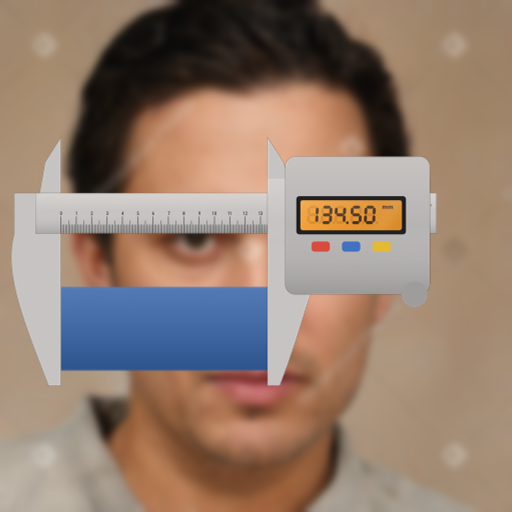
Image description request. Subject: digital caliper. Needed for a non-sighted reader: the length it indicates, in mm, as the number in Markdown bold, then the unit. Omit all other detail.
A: **134.50** mm
